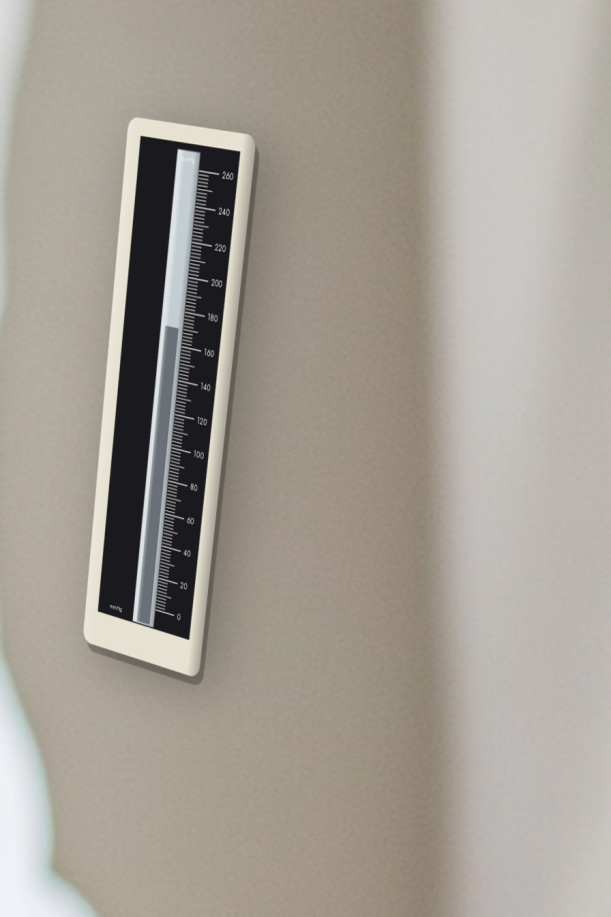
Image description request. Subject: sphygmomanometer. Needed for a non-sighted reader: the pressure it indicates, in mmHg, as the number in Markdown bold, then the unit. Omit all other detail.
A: **170** mmHg
